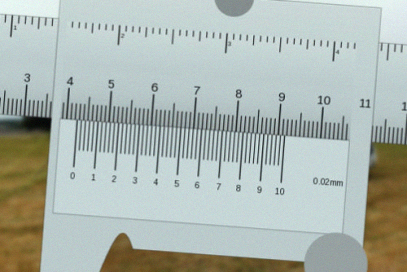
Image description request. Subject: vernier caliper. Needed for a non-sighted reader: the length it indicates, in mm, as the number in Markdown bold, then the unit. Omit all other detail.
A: **42.5** mm
